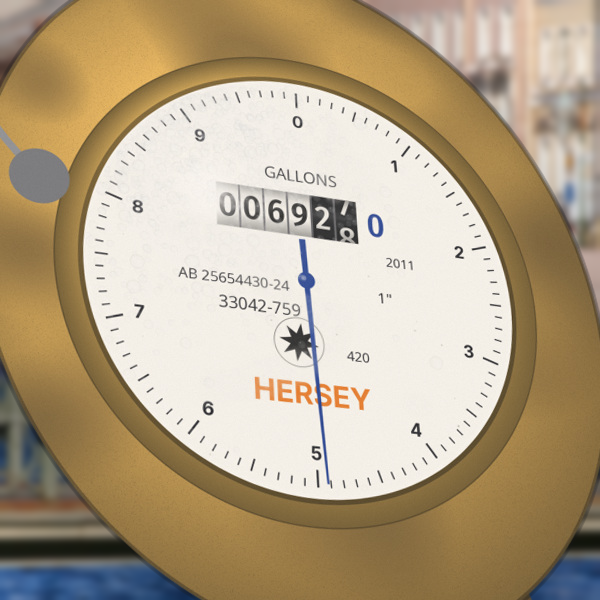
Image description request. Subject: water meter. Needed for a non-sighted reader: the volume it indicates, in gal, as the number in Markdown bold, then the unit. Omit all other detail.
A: **69274.9** gal
